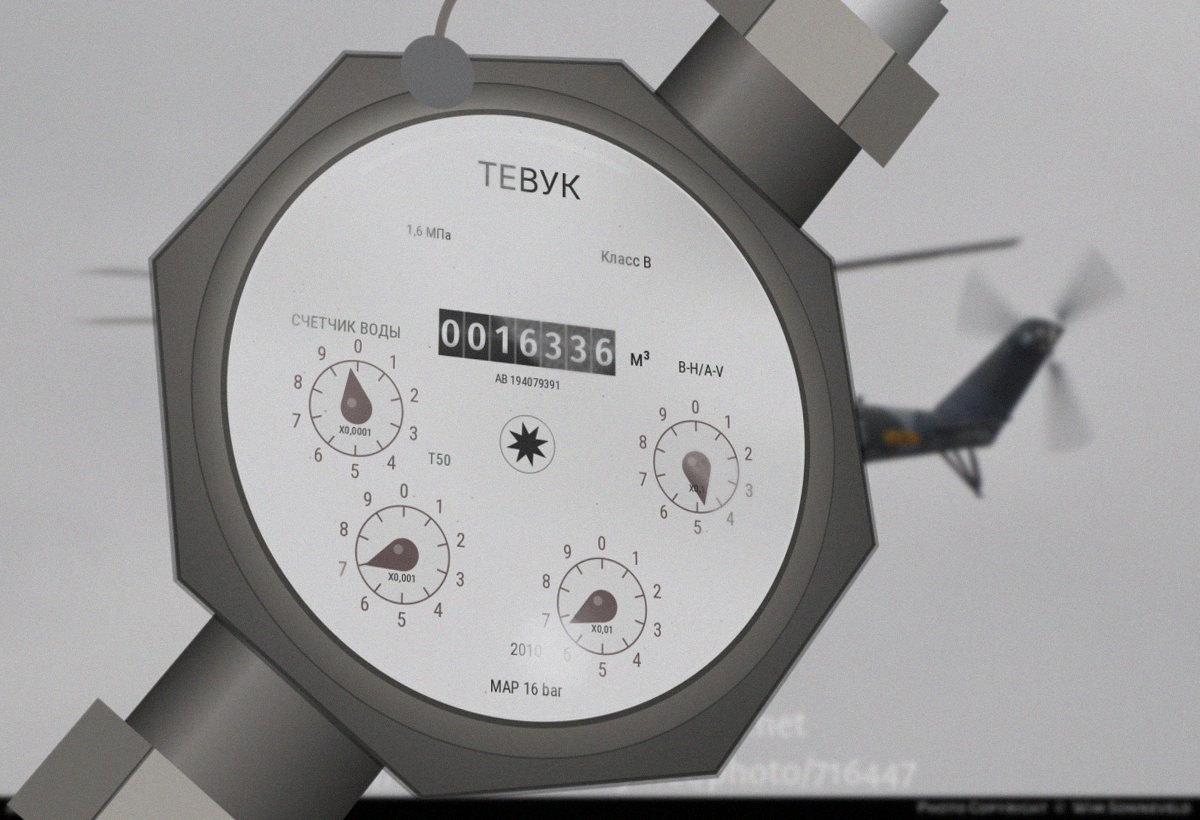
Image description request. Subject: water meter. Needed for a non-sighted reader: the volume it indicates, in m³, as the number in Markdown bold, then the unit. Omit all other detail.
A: **16336.4669** m³
